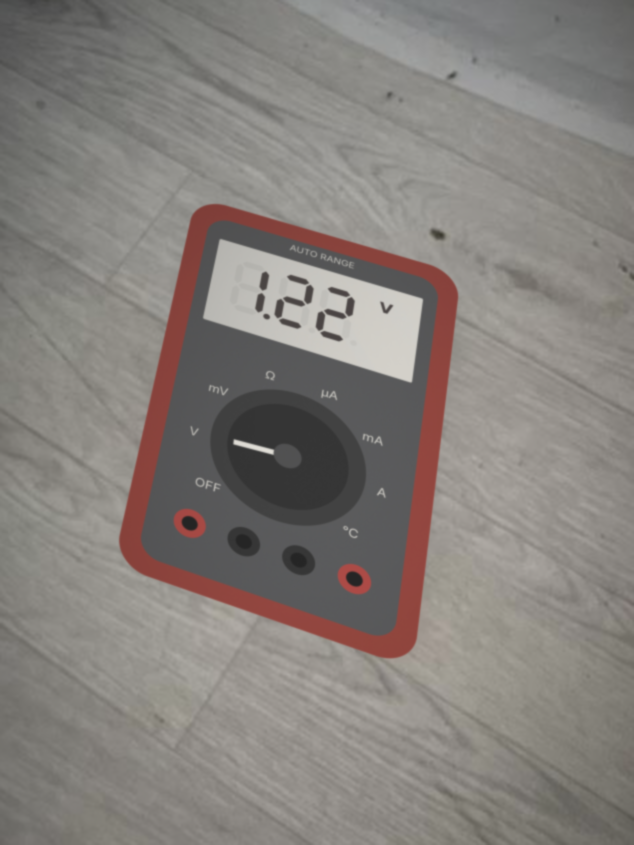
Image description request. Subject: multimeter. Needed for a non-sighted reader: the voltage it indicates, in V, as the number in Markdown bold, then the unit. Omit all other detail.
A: **1.22** V
